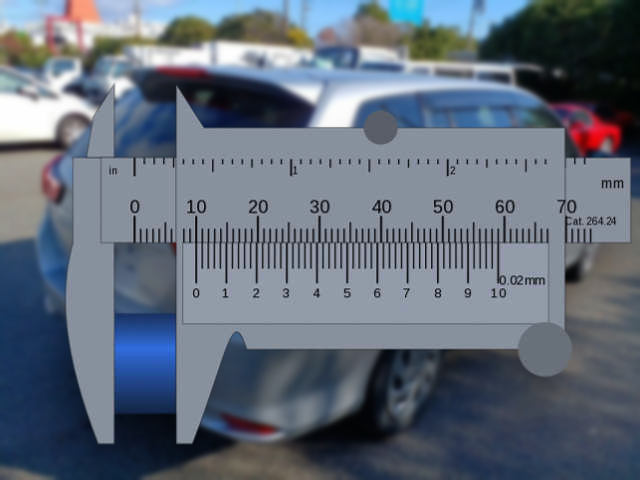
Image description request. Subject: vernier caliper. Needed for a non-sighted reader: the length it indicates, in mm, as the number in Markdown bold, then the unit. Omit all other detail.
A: **10.0** mm
